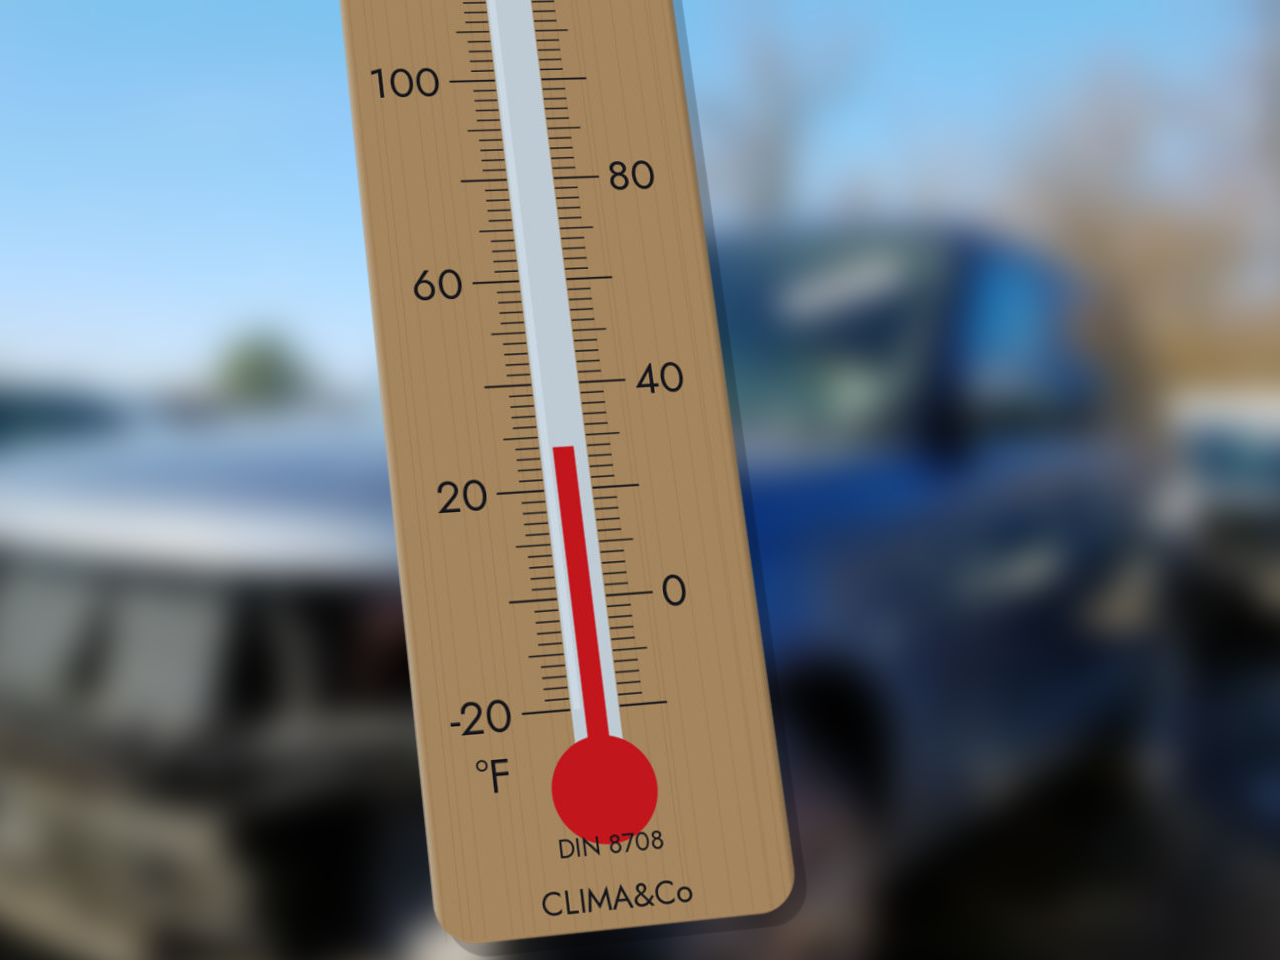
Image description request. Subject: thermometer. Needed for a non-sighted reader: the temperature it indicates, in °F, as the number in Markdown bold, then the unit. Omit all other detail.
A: **28** °F
